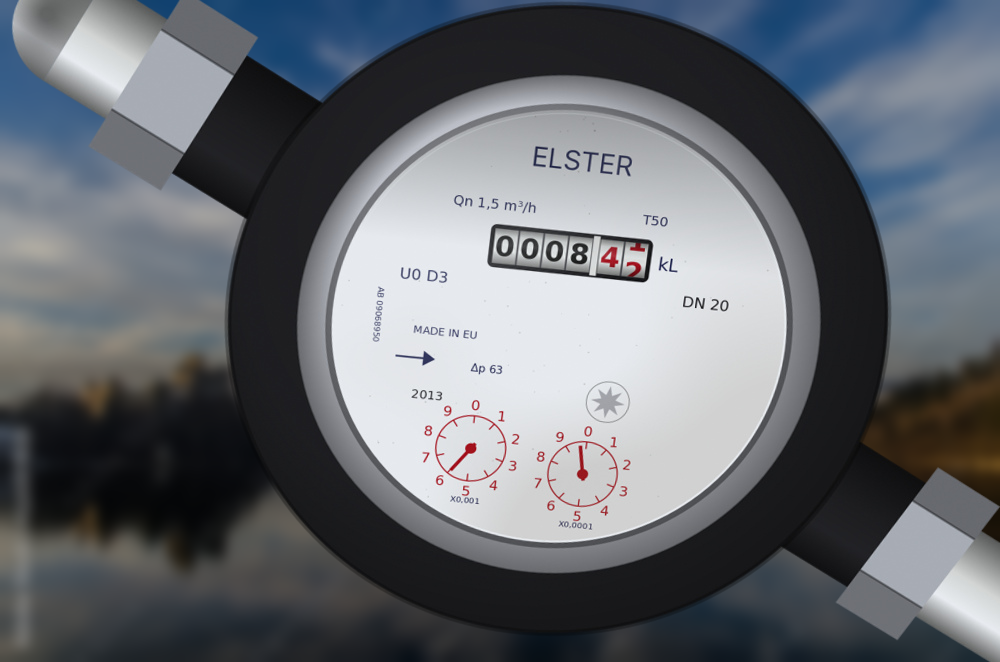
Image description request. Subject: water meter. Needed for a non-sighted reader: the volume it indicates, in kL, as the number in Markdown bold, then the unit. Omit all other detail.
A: **8.4159** kL
